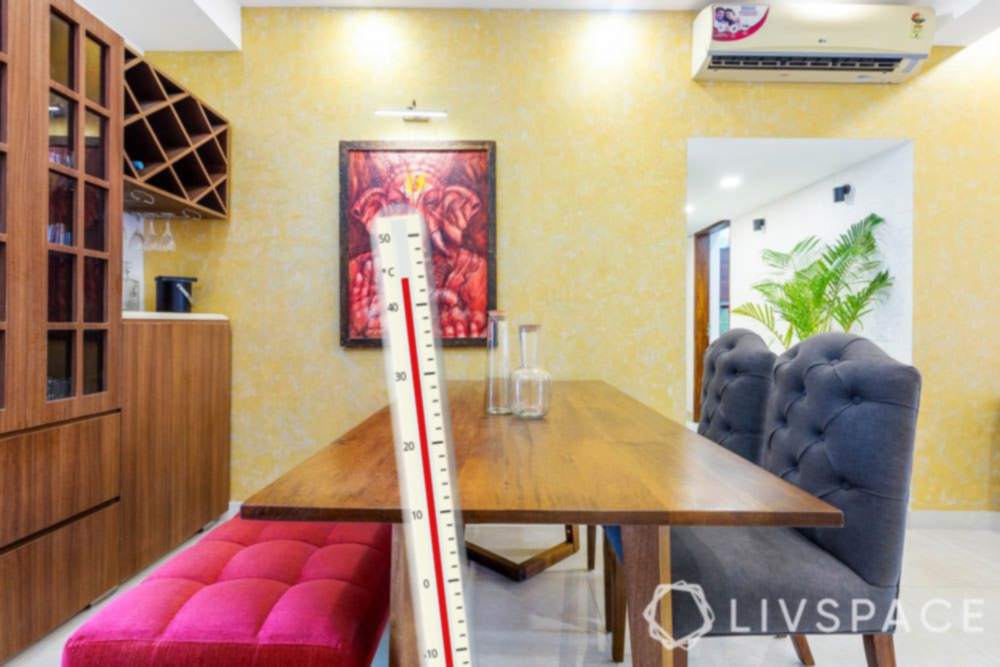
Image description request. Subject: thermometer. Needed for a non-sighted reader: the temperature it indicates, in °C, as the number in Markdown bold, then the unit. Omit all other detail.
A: **44** °C
